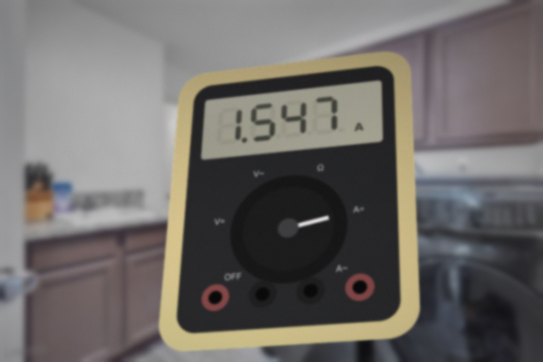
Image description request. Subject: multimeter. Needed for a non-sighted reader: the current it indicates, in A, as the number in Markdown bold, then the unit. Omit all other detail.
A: **1.547** A
